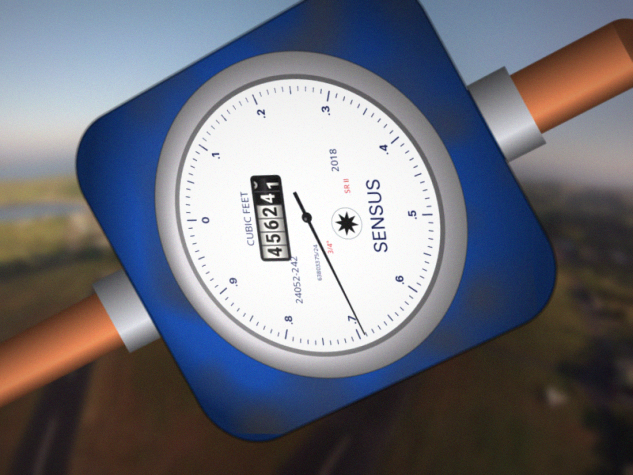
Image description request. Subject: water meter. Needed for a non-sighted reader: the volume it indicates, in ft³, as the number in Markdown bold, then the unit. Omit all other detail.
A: **456240.69** ft³
